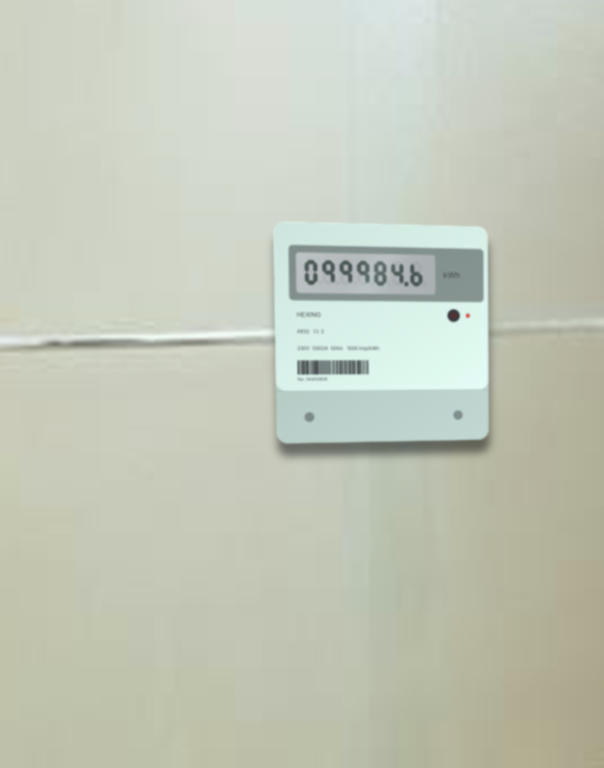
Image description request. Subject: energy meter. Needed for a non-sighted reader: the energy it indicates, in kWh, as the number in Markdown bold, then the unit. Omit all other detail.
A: **99984.6** kWh
